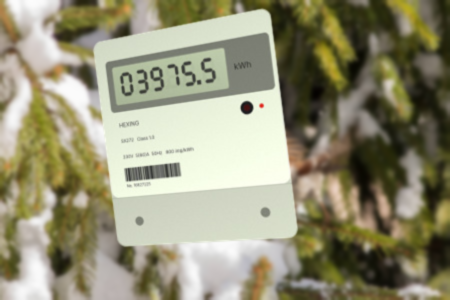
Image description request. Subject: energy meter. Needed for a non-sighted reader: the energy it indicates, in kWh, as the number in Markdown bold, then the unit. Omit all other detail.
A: **3975.5** kWh
